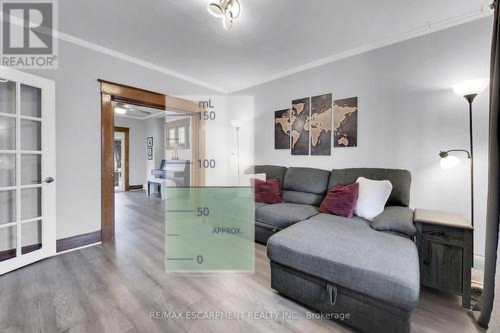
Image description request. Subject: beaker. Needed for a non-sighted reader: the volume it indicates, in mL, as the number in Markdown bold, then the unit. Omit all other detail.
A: **75** mL
